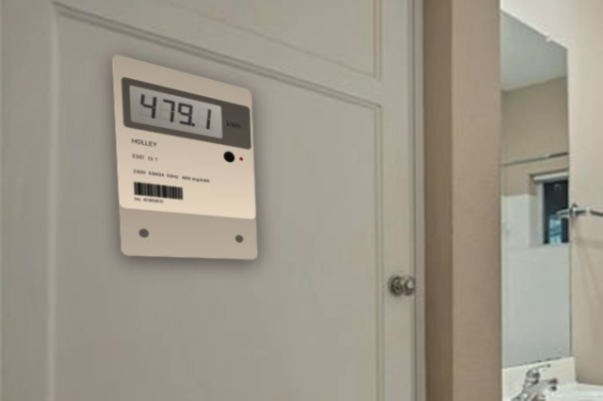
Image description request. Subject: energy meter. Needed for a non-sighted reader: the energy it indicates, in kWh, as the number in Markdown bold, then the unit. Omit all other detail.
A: **479.1** kWh
